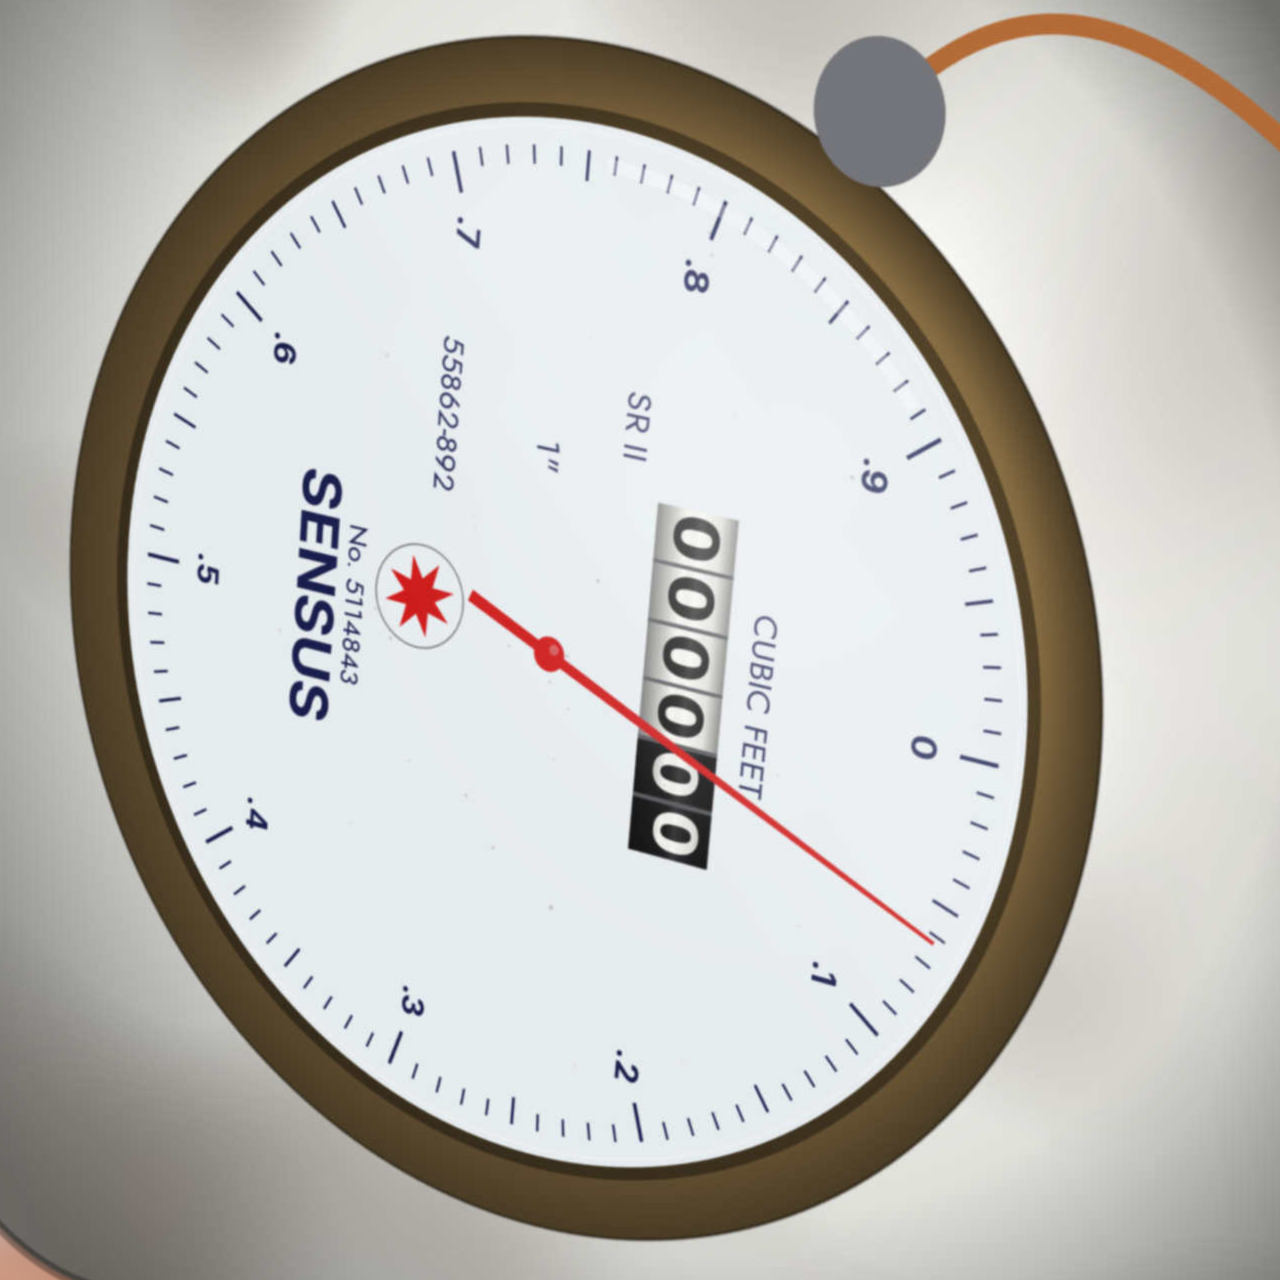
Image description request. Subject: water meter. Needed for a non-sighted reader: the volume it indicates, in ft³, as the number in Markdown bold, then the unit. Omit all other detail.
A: **0.06** ft³
